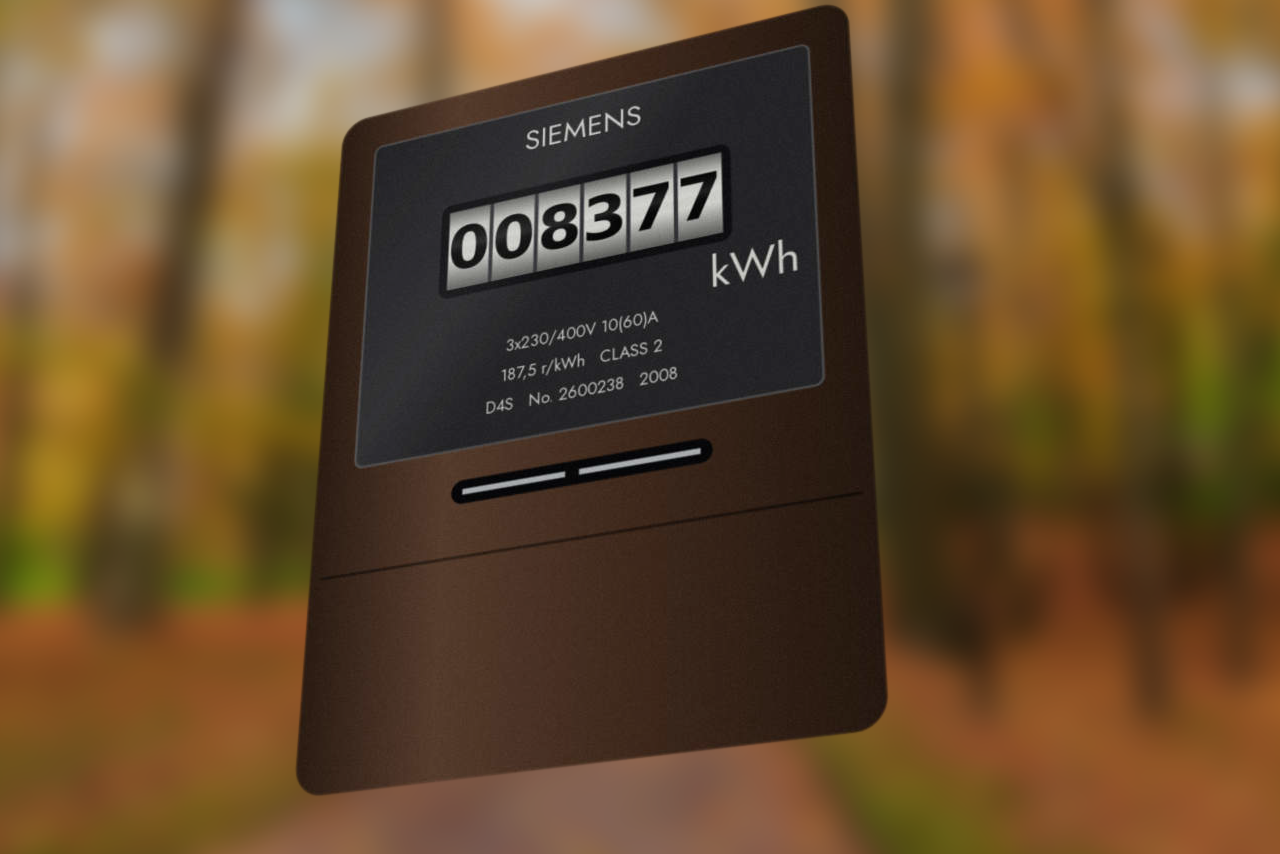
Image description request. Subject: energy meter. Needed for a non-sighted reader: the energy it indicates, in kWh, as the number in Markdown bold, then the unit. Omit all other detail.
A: **8377** kWh
